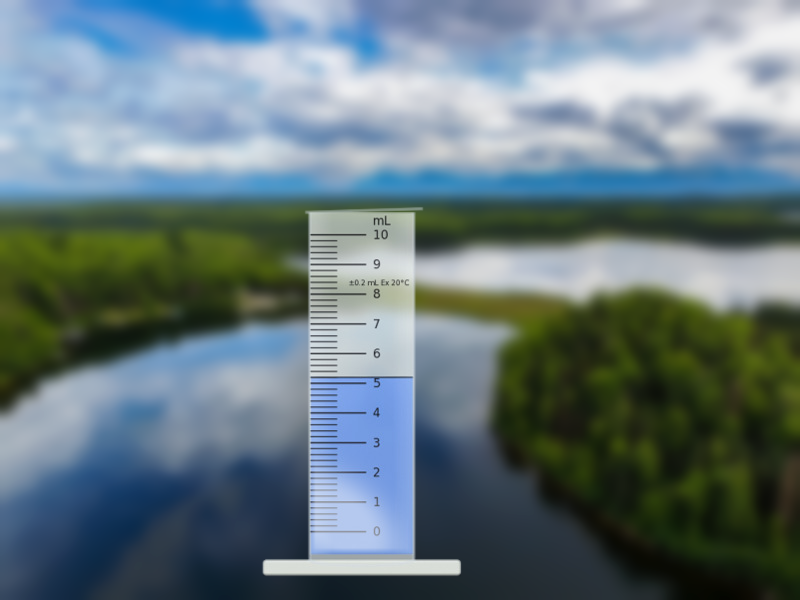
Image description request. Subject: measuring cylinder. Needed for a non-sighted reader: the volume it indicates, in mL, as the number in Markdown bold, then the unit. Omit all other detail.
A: **5.2** mL
